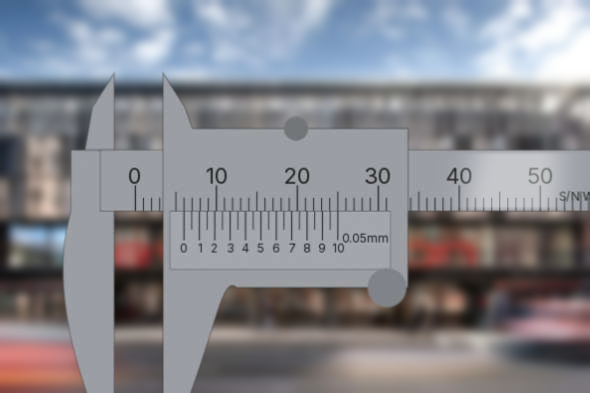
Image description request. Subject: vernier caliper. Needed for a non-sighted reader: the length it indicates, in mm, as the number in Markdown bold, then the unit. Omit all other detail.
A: **6.0** mm
